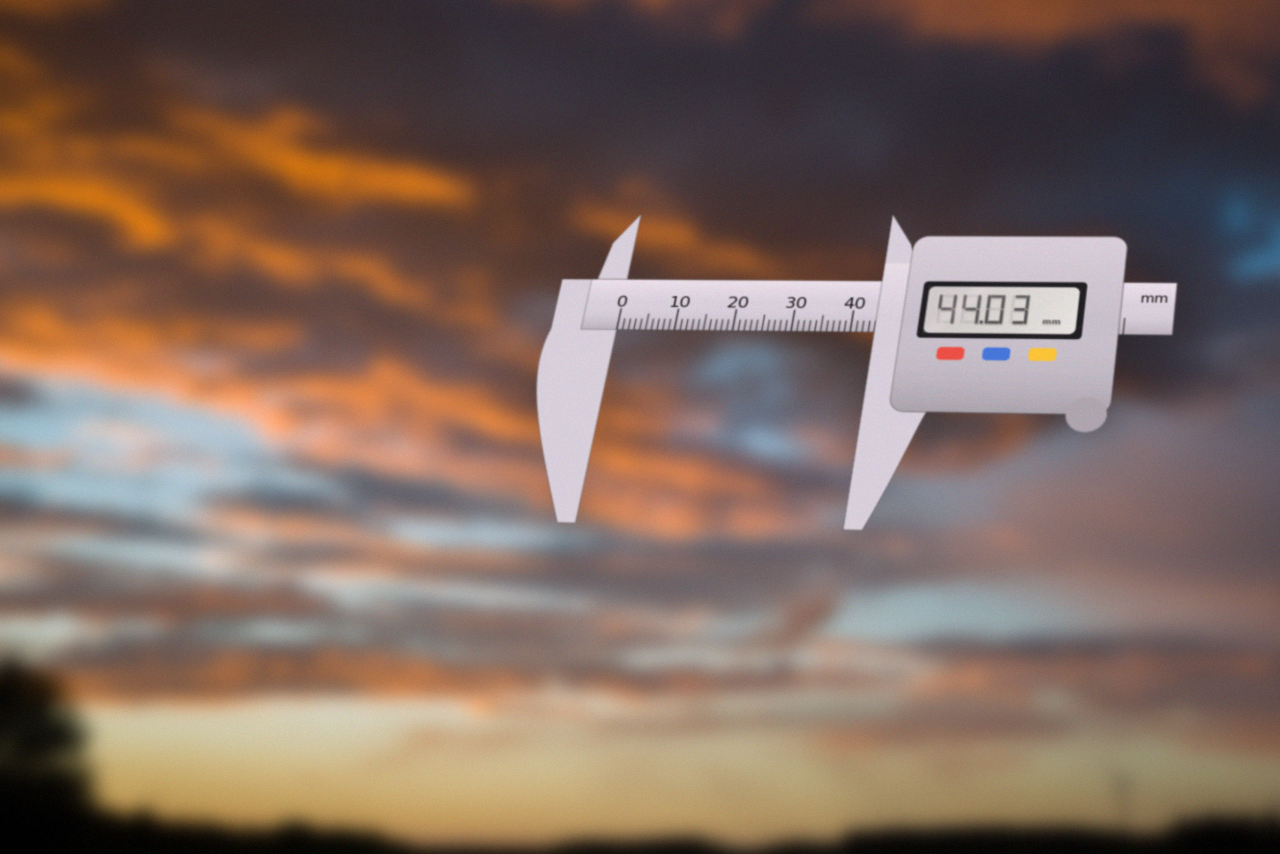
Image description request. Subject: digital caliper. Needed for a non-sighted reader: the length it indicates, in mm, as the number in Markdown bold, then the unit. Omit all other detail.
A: **44.03** mm
